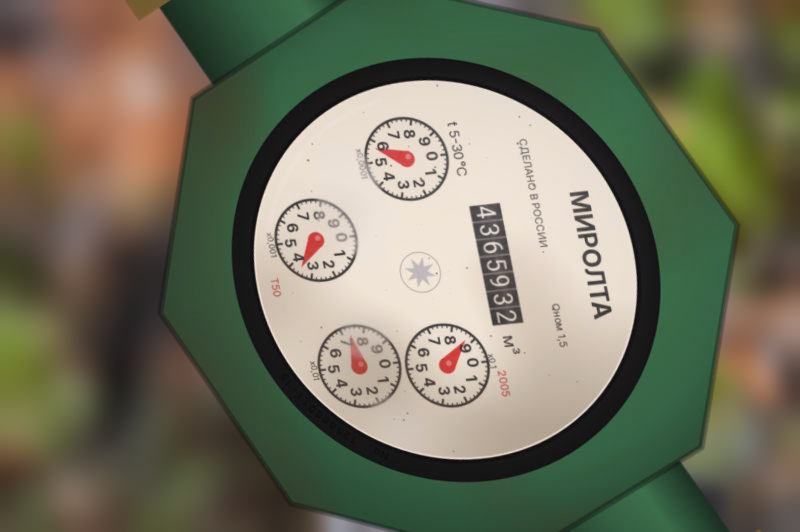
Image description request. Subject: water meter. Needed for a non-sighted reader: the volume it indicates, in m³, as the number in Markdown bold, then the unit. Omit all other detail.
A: **4365932.8735** m³
